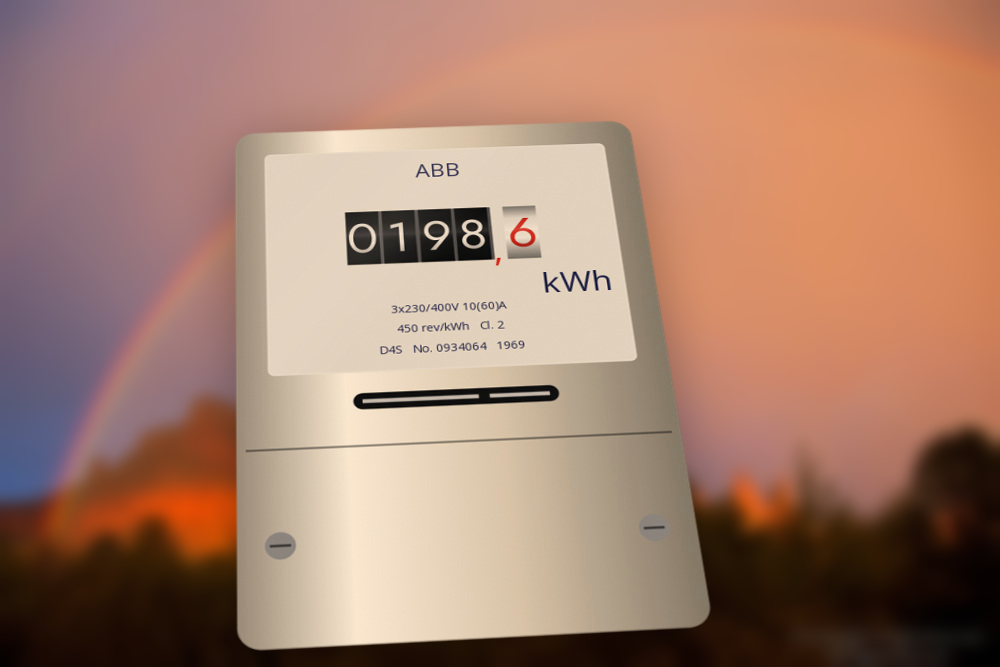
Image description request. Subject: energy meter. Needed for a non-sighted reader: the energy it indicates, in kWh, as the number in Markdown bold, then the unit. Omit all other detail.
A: **198.6** kWh
